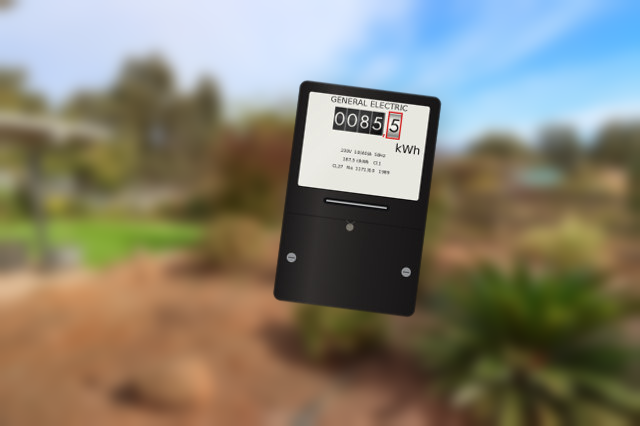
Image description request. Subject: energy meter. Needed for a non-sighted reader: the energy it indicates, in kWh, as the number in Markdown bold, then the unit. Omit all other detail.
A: **85.5** kWh
